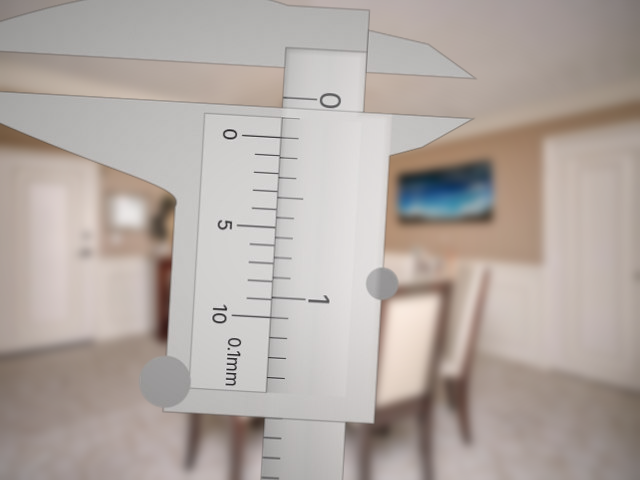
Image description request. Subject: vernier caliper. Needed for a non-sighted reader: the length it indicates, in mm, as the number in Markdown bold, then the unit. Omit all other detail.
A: **2.0** mm
